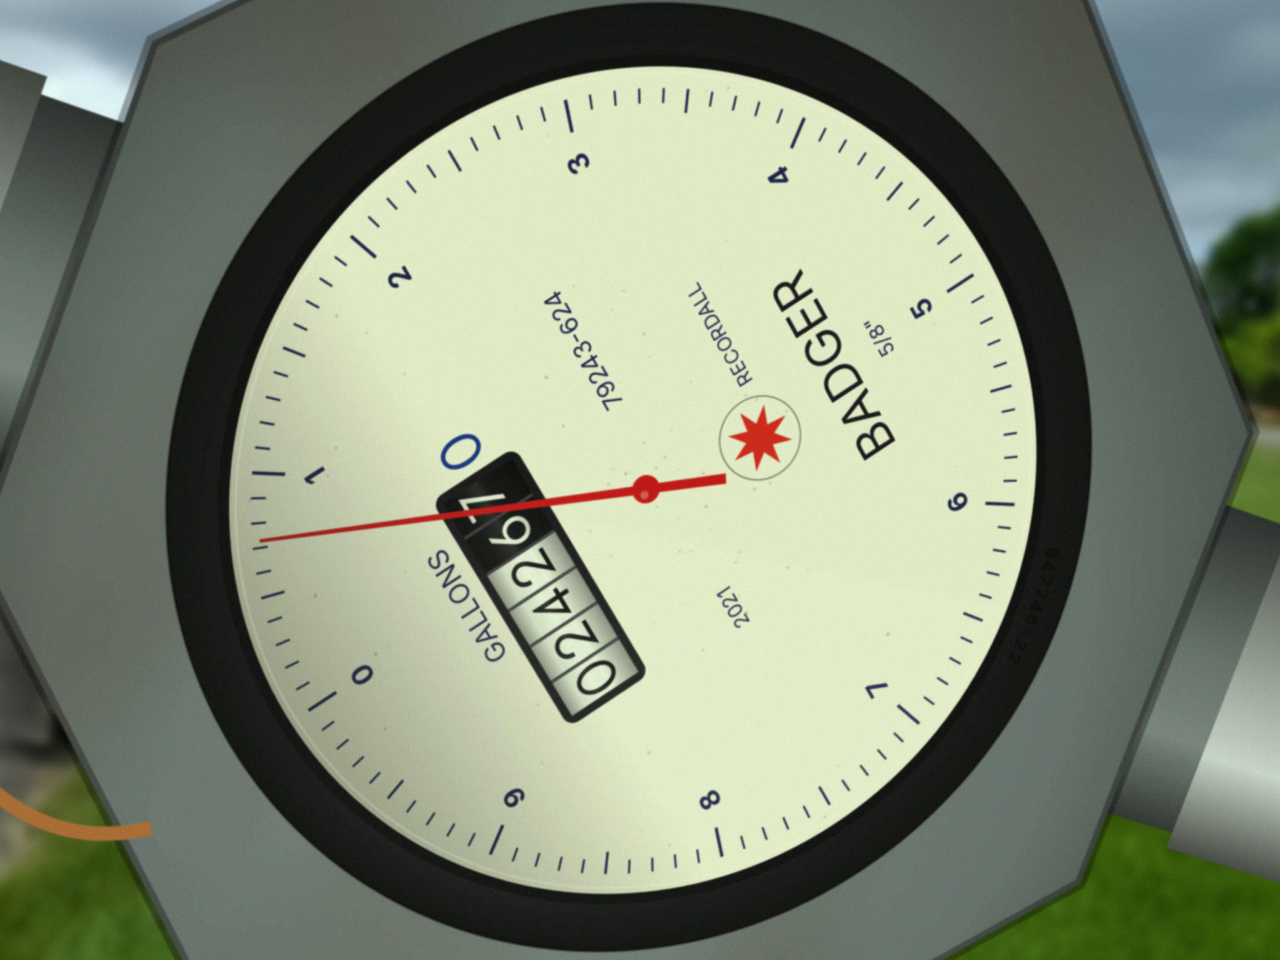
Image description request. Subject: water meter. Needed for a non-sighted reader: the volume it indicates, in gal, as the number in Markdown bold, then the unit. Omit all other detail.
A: **242670.7** gal
